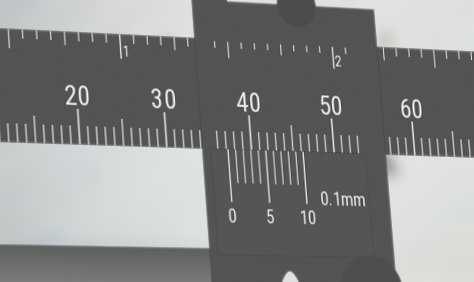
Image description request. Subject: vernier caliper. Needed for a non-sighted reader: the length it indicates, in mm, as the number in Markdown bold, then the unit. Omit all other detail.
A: **37.2** mm
